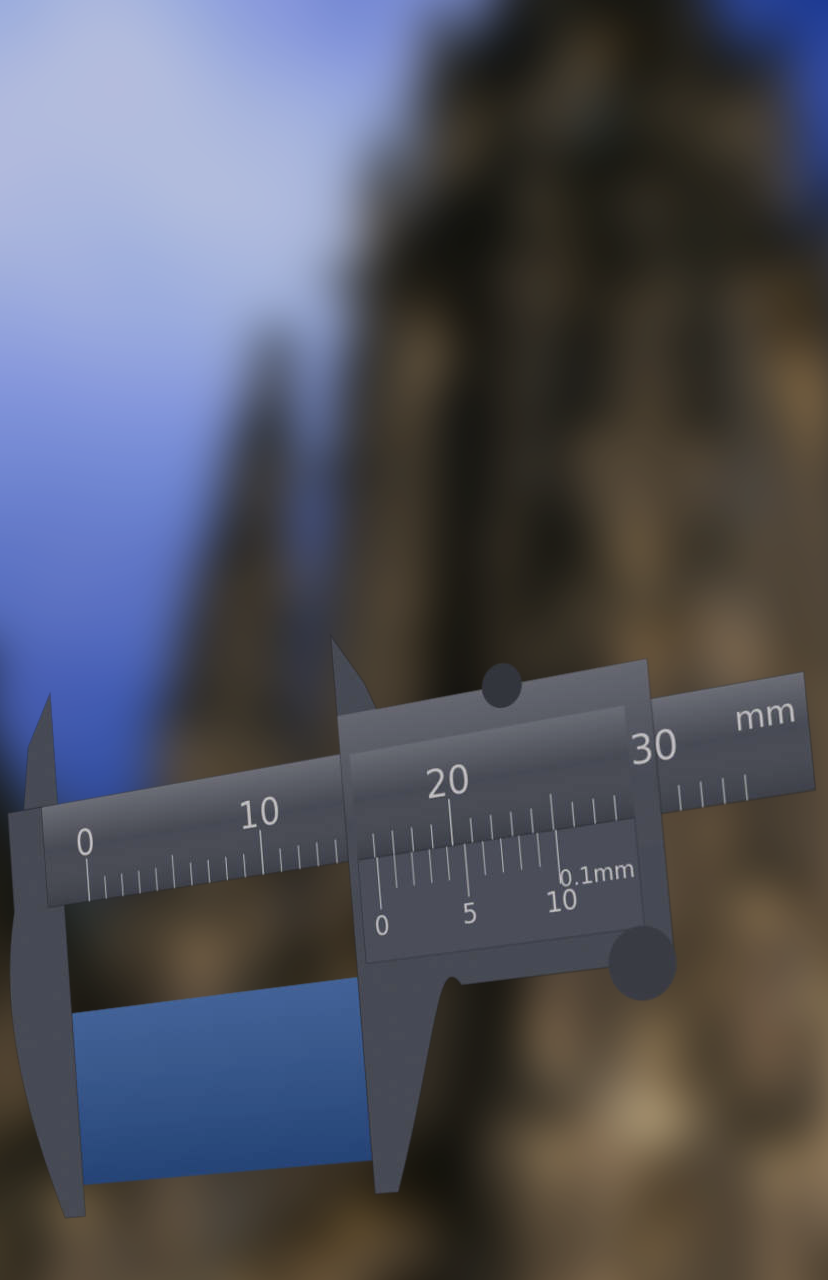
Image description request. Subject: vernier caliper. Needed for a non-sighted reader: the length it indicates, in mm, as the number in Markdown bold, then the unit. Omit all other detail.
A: **16.1** mm
